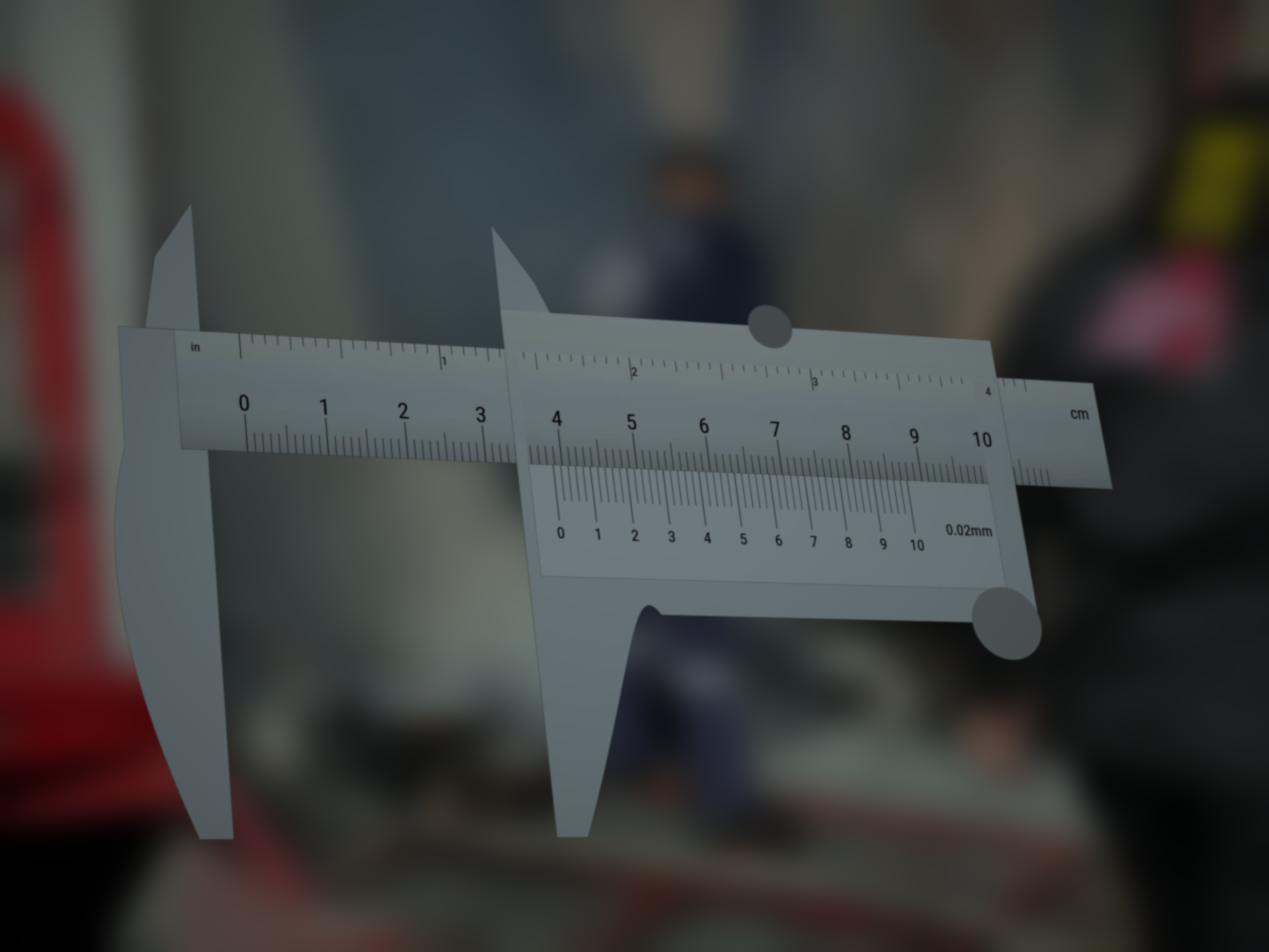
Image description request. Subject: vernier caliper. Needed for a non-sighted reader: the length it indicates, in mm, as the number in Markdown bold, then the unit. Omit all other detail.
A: **38.8** mm
